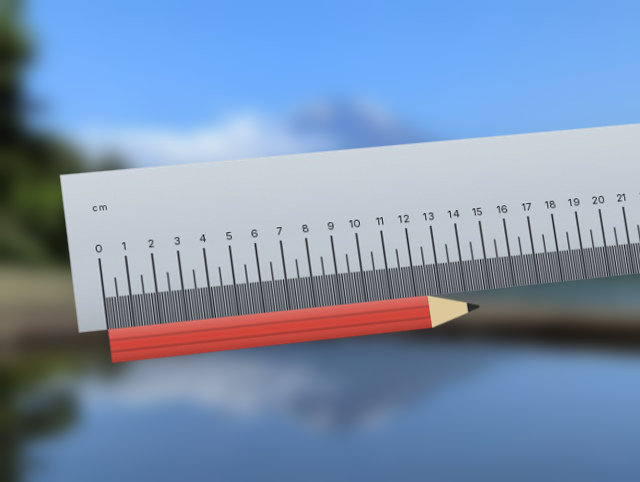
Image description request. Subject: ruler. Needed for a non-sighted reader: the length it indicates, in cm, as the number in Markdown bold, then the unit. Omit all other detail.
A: **14.5** cm
